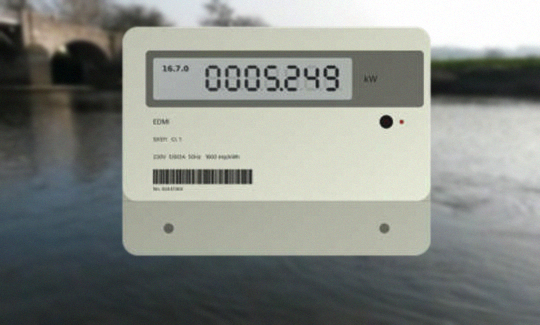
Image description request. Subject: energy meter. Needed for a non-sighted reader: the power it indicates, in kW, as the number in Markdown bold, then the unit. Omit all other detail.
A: **5.249** kW
